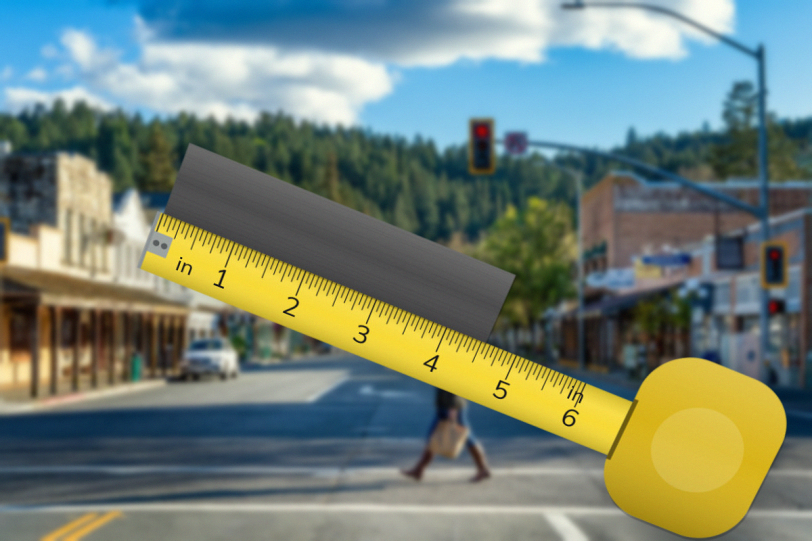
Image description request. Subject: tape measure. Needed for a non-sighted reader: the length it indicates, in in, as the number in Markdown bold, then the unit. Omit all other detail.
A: **4.5625** in
